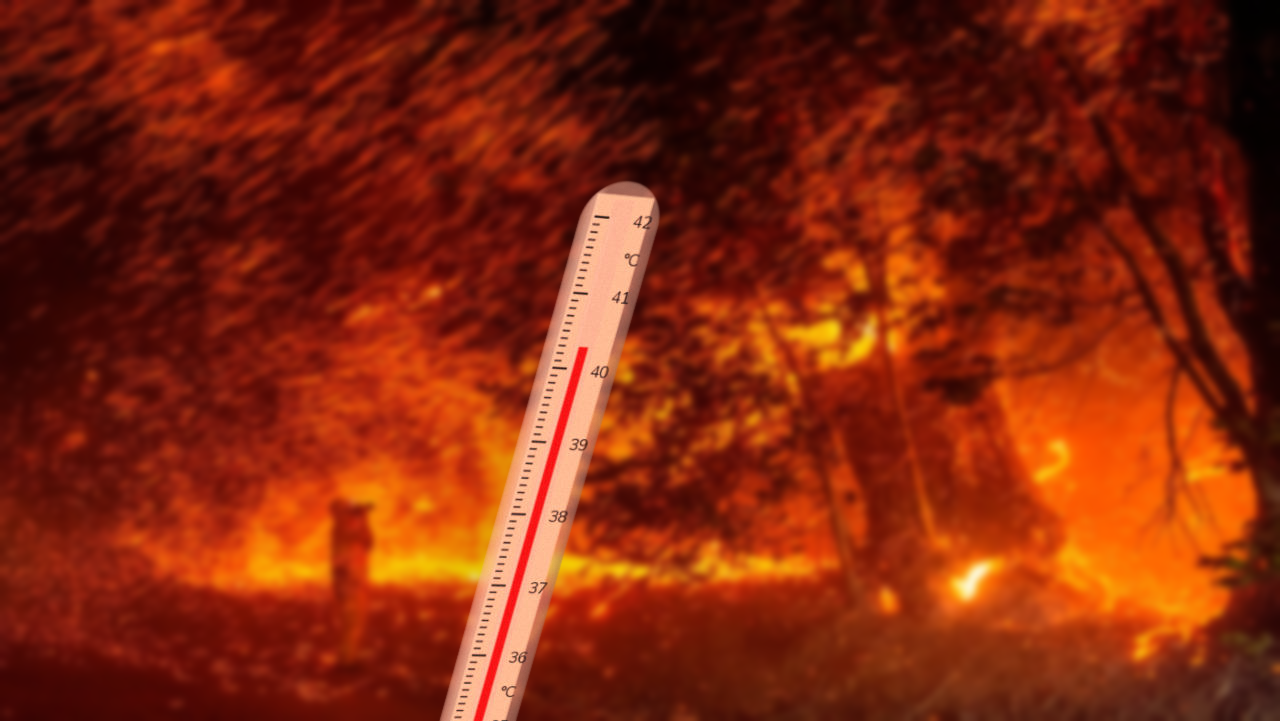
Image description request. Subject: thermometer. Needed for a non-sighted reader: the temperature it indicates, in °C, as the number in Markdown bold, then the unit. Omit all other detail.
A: **40.3** °C
